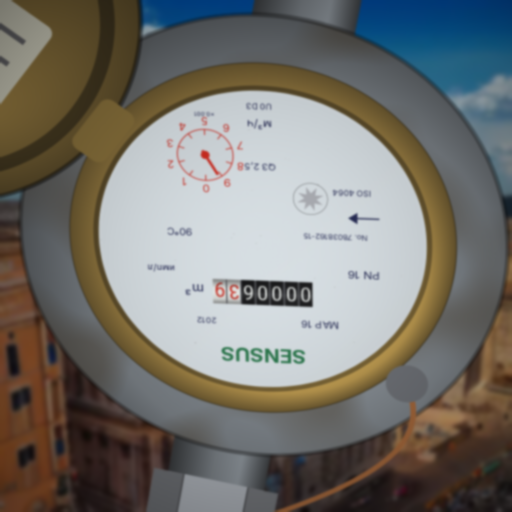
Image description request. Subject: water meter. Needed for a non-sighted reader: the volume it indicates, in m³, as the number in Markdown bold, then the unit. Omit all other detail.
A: **6.389** m³
